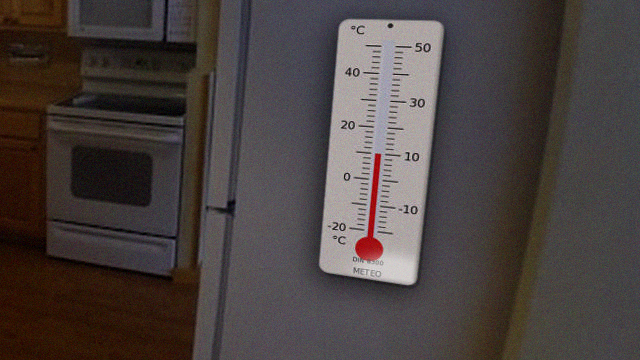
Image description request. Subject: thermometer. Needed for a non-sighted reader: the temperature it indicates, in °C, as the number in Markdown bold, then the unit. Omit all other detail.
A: **10** °C
